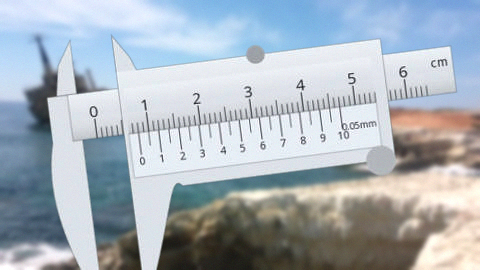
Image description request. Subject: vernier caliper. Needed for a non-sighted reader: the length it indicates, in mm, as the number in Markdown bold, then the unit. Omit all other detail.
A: **8.0** mm
